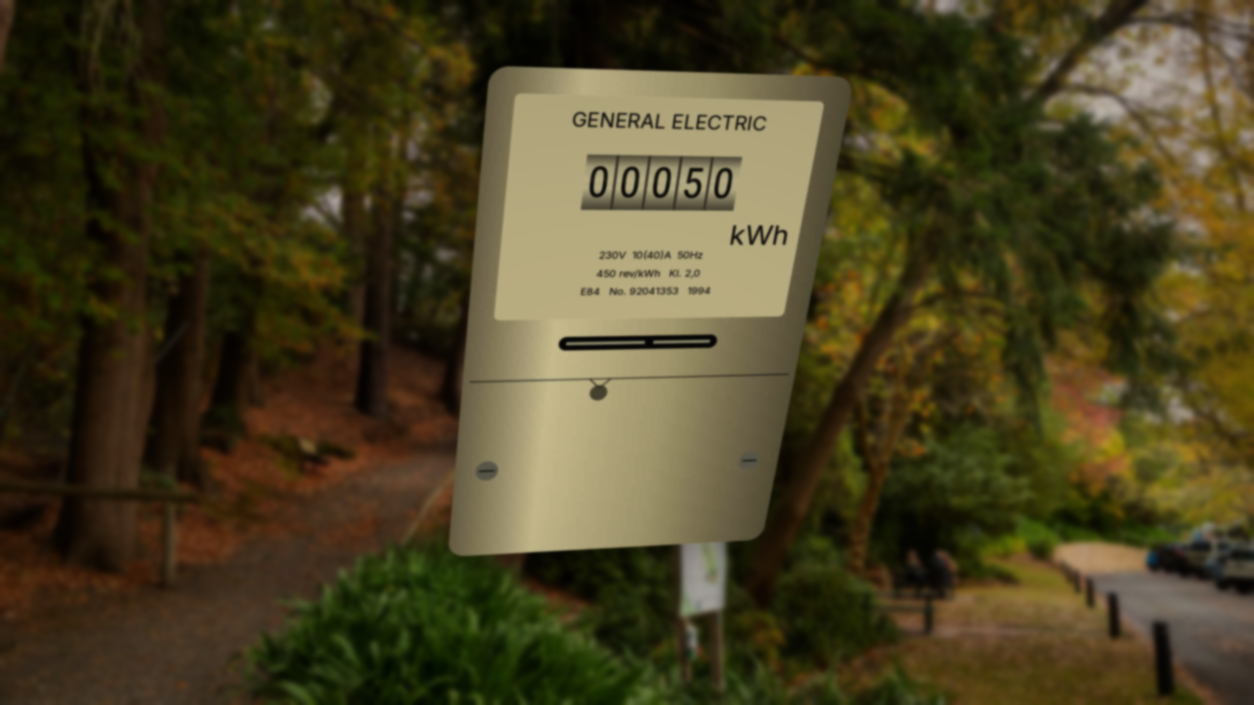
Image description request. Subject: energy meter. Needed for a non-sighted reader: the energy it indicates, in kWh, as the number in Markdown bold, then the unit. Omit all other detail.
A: **50** kWh
